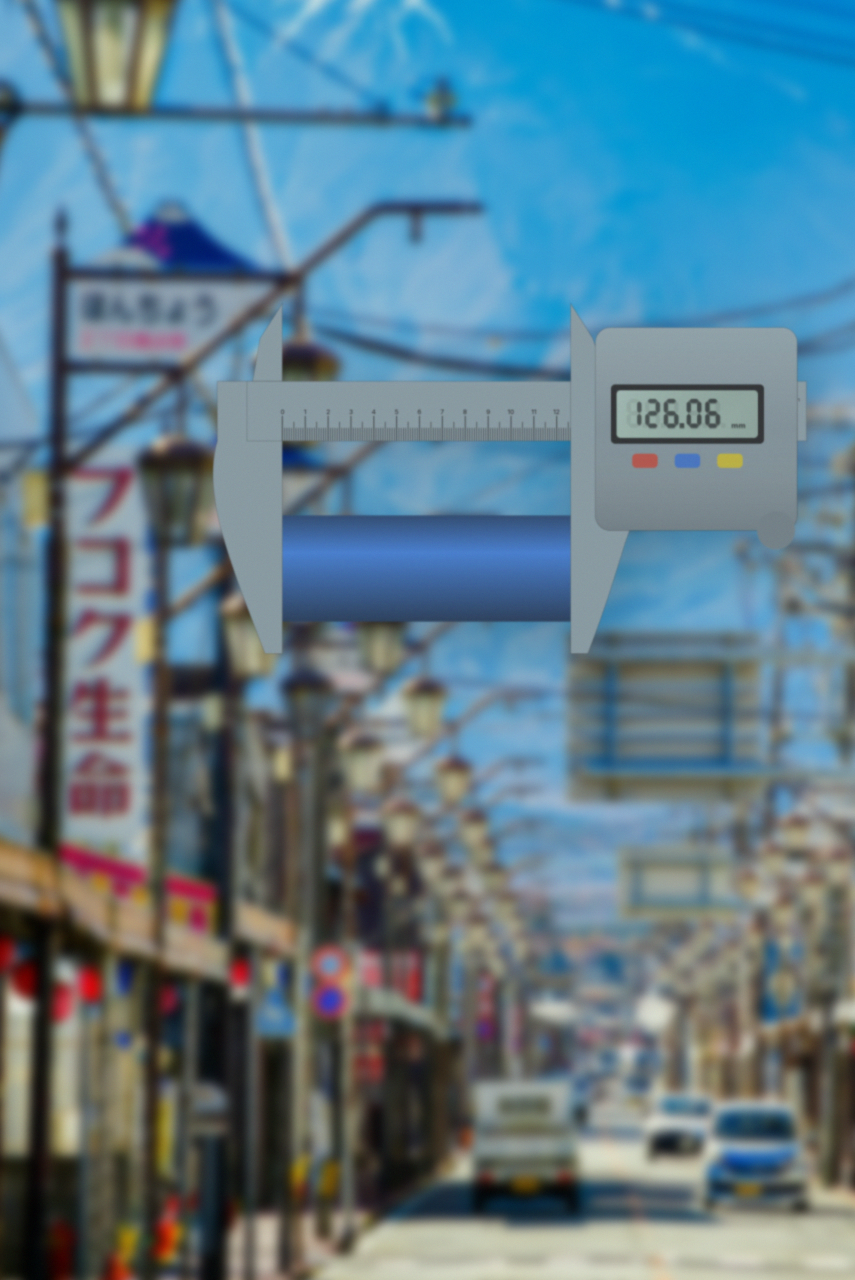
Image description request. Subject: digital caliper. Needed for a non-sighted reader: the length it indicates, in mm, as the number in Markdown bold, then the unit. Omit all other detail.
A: **126.06** mm
